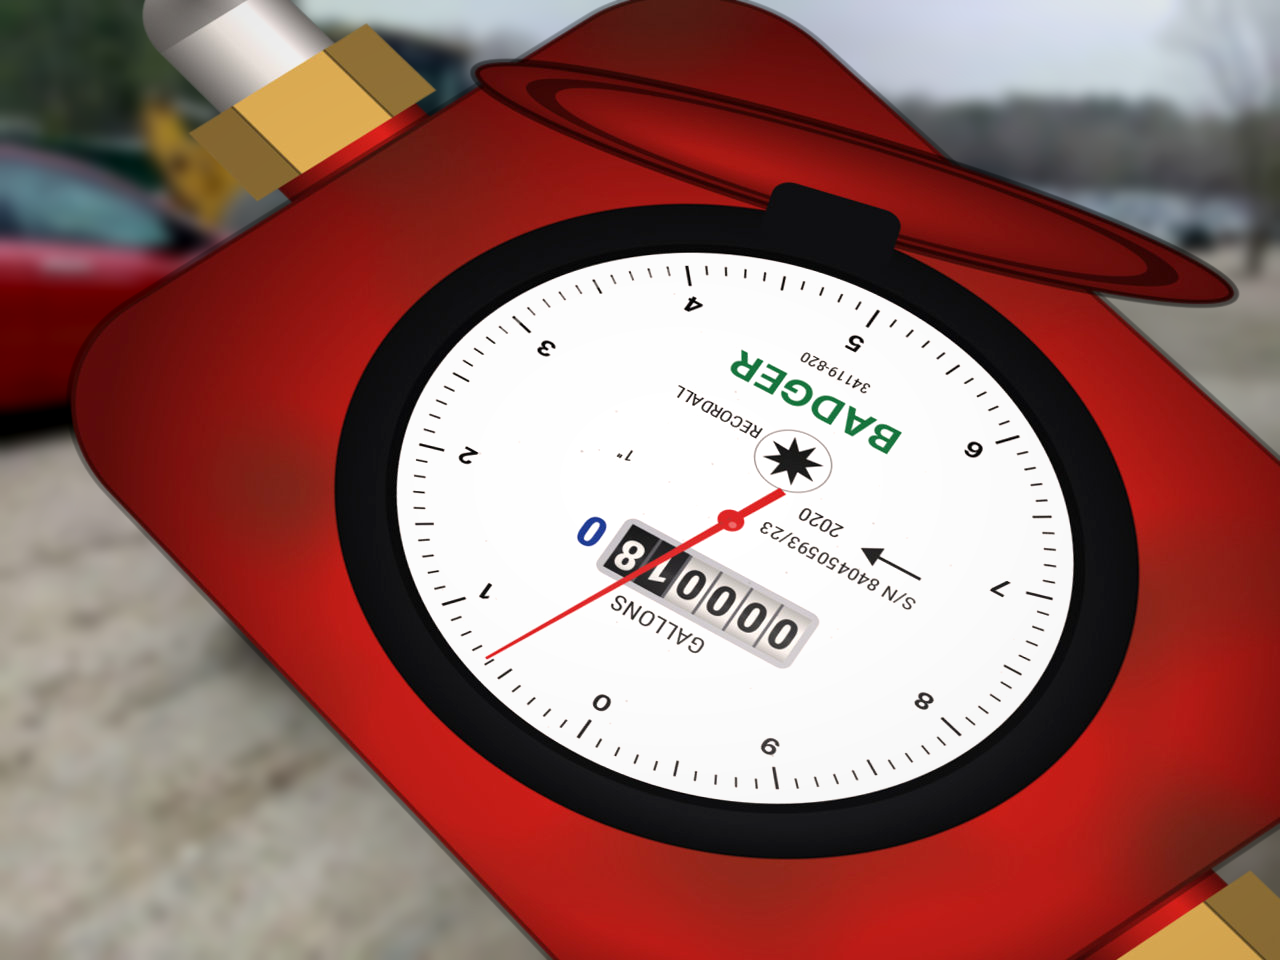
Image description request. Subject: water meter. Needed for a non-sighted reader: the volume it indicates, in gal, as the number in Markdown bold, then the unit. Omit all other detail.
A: **180.6** gal
